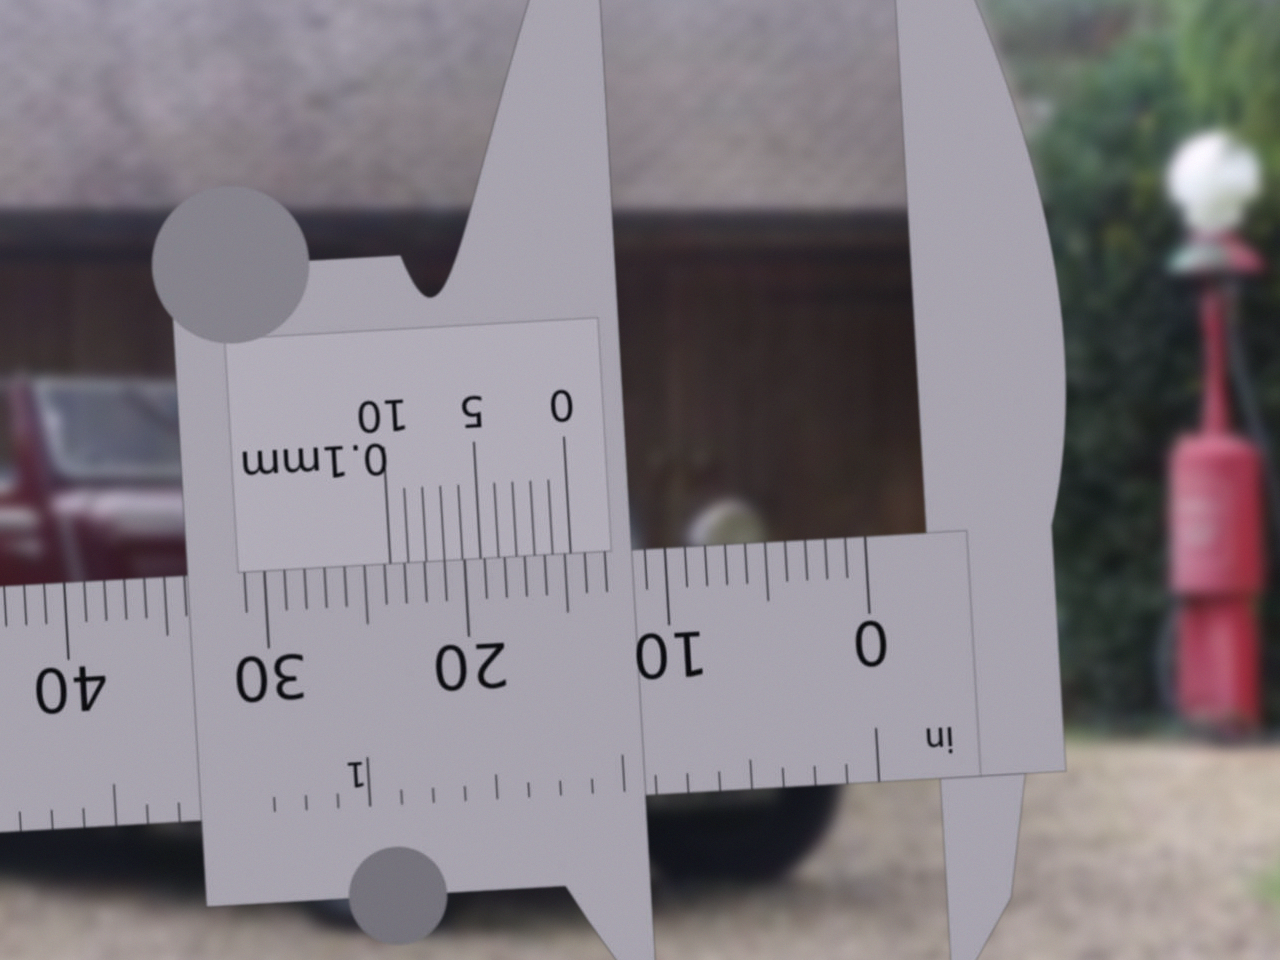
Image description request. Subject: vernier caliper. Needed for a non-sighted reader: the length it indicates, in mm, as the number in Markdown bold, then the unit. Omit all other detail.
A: **14.7** mm
